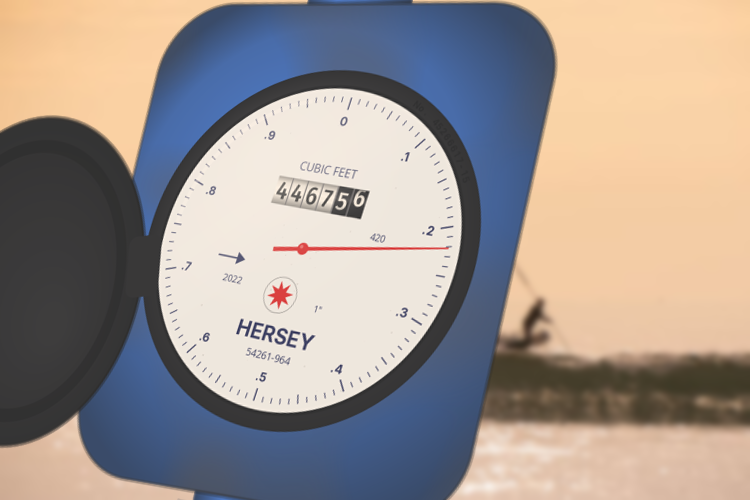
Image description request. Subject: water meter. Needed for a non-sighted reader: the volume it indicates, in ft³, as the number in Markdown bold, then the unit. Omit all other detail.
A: **446756.22** ft³
